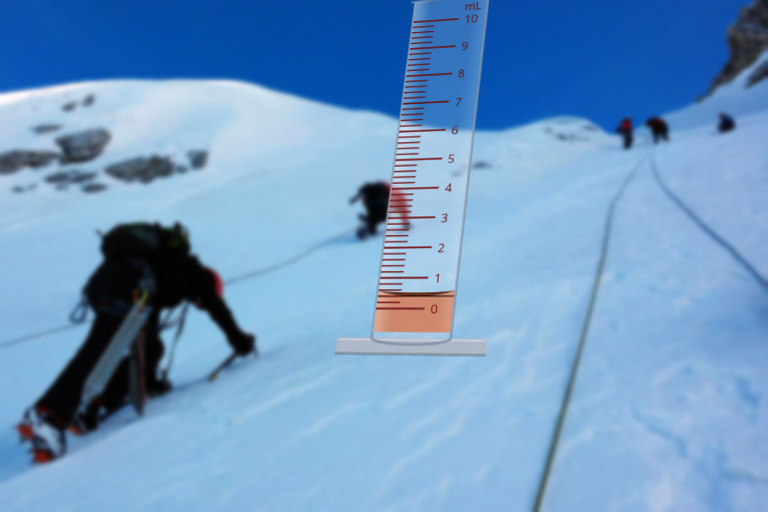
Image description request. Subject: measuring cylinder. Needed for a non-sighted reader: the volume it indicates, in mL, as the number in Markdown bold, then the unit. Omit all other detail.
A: **0.4** mL
